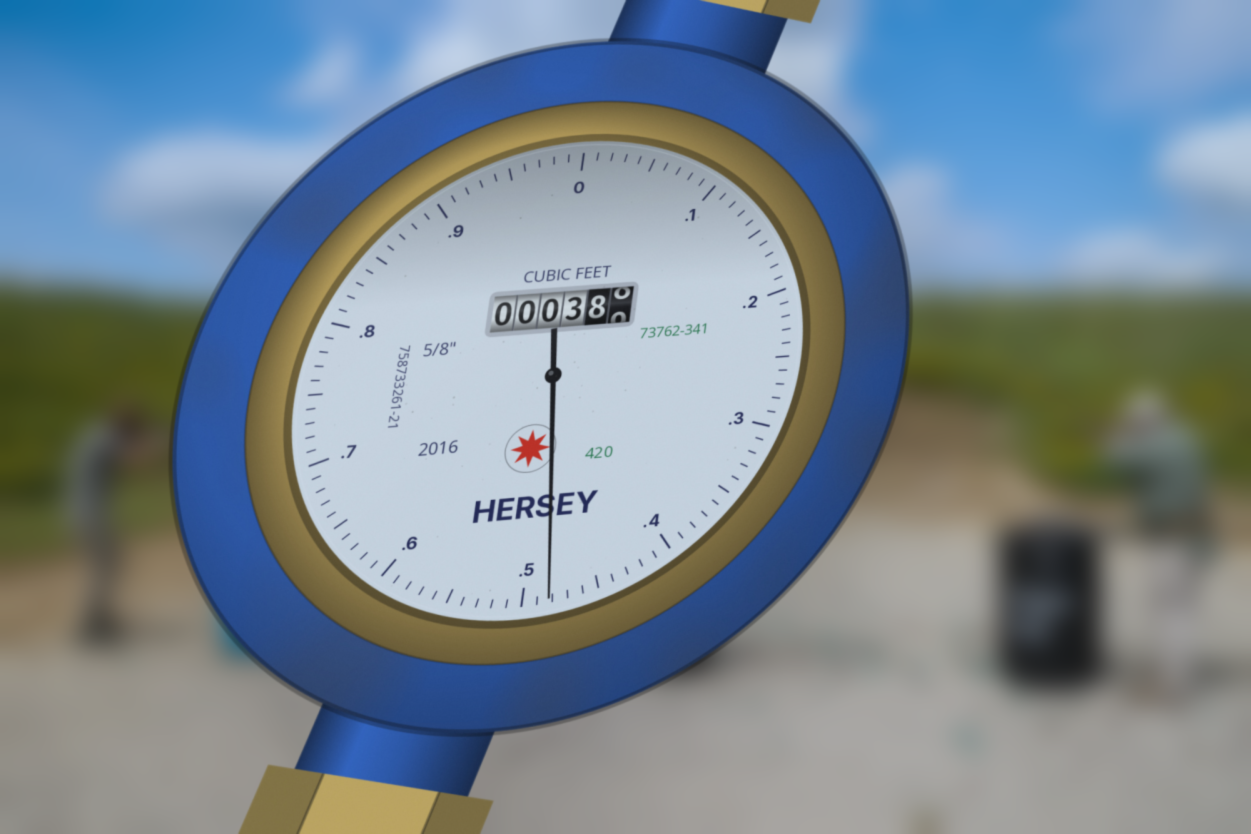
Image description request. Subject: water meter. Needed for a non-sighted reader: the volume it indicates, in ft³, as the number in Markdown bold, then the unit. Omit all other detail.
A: **388.48** ft³
